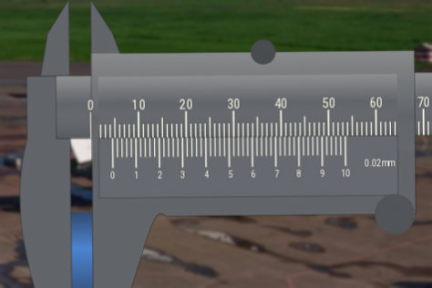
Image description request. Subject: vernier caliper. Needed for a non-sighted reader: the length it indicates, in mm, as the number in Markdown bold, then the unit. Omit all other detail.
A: **4.5** mm
